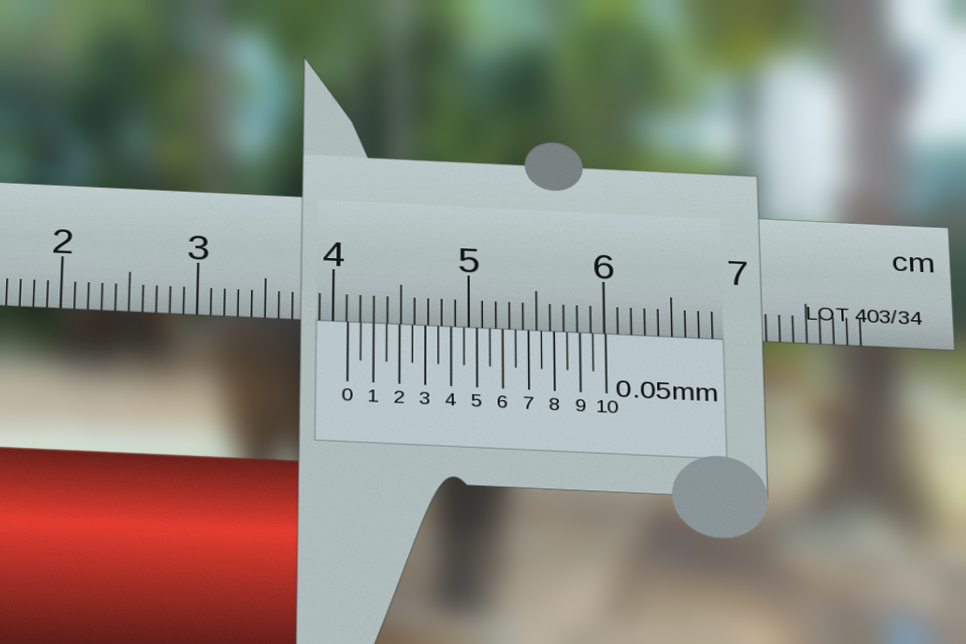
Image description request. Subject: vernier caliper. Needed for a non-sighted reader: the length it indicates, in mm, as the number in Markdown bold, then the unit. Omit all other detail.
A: **41.1** mm
